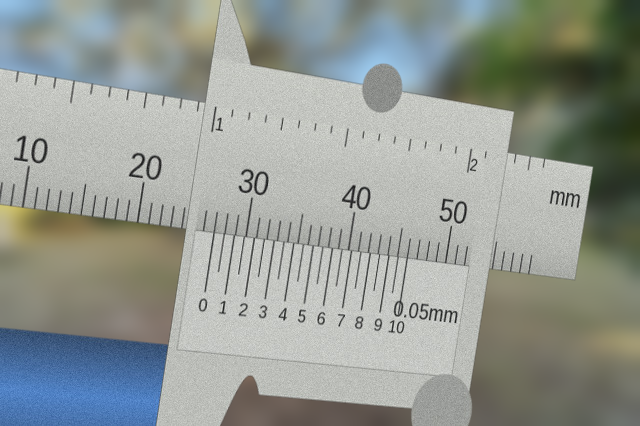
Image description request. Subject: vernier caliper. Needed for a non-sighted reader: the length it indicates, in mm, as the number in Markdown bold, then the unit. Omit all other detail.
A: **27.0** mm
